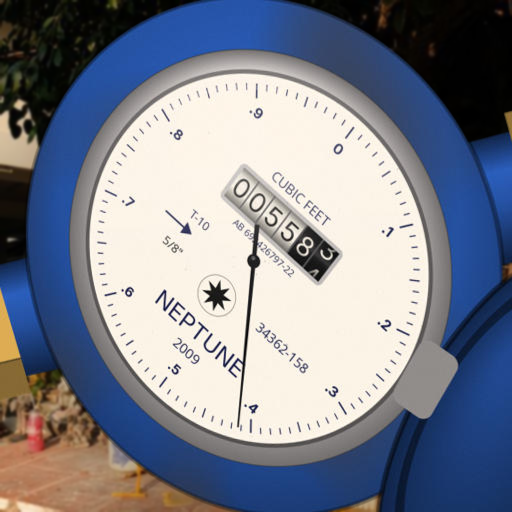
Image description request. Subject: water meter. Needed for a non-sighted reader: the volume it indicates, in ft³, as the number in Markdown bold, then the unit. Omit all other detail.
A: **5583.41** ft³
